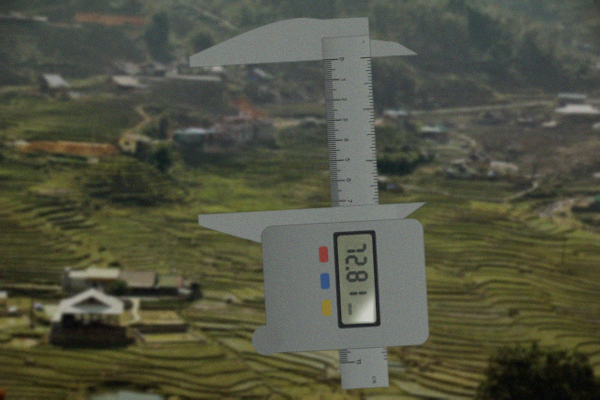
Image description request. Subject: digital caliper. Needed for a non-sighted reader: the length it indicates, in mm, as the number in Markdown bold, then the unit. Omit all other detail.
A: **72.81** mm
